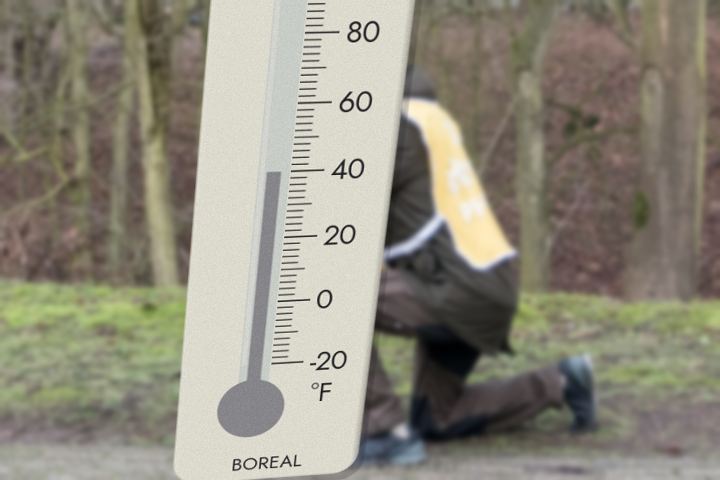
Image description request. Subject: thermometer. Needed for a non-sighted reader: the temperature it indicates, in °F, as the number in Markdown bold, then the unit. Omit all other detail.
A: **40** °F
